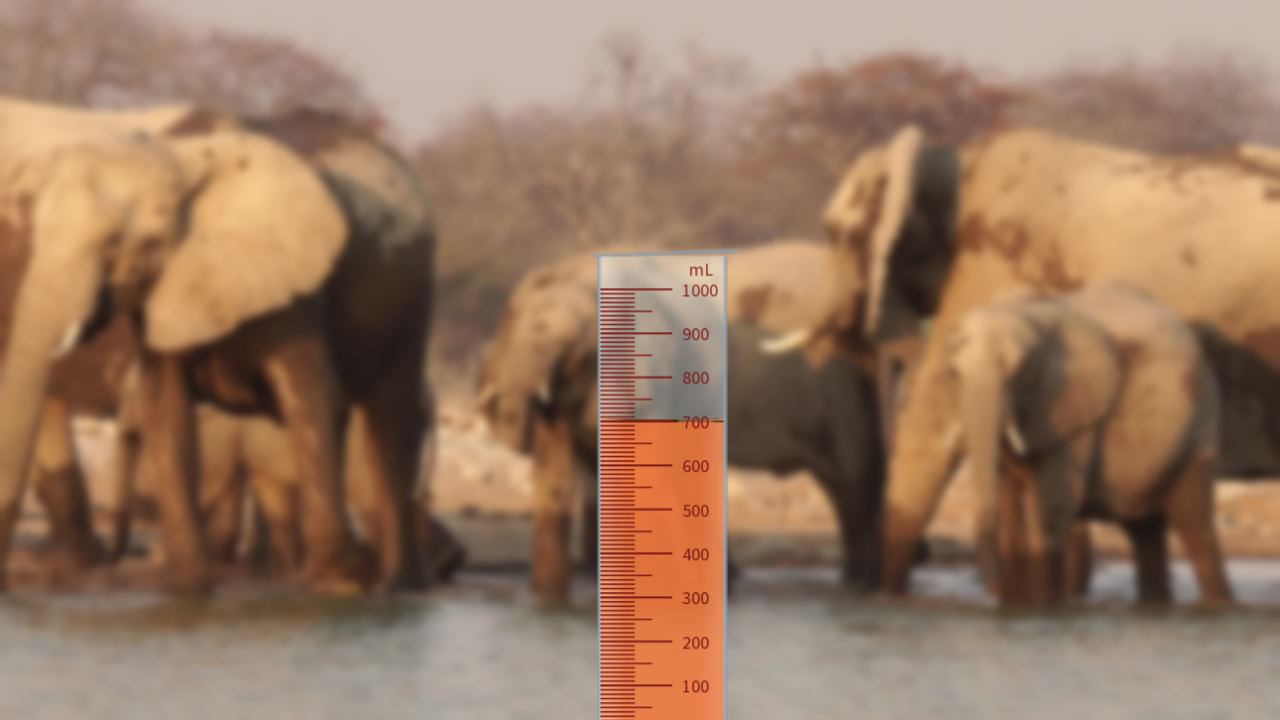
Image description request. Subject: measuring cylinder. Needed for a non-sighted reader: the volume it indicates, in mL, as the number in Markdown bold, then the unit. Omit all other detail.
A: **700** mL
